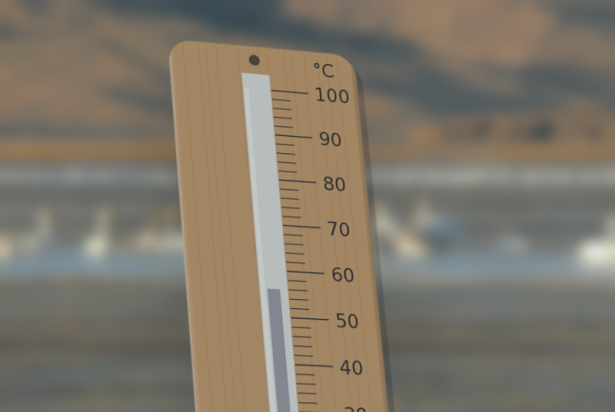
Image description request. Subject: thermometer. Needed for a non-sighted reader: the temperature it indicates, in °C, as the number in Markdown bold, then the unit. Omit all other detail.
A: **56** °C
